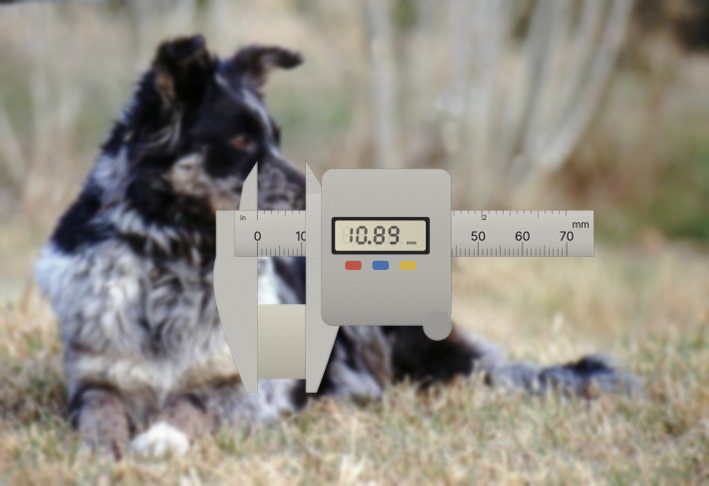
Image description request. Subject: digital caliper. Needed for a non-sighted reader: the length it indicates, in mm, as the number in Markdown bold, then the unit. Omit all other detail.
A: **10.89** mm
